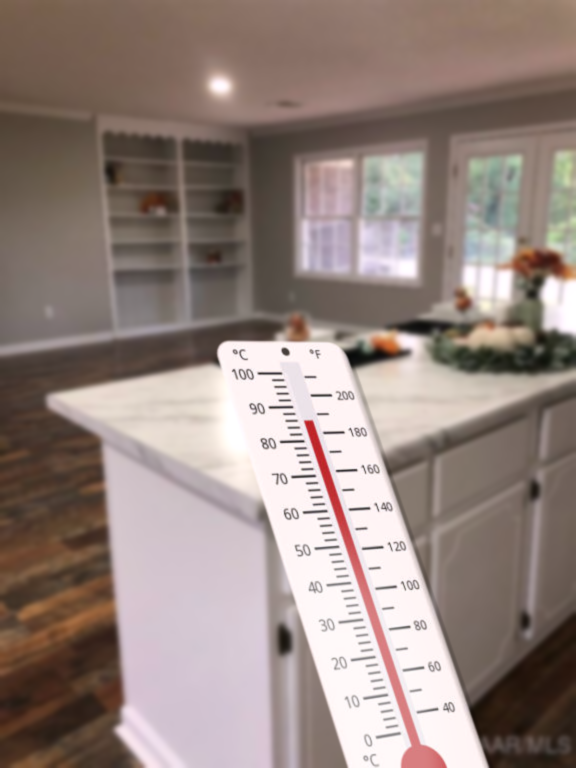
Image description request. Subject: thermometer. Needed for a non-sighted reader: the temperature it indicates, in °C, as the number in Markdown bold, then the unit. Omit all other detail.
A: **86** °C
